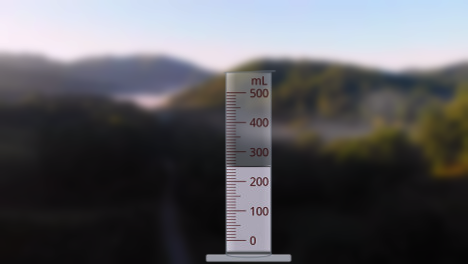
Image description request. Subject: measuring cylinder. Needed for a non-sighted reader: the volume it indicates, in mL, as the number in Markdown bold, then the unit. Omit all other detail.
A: **250** mL
